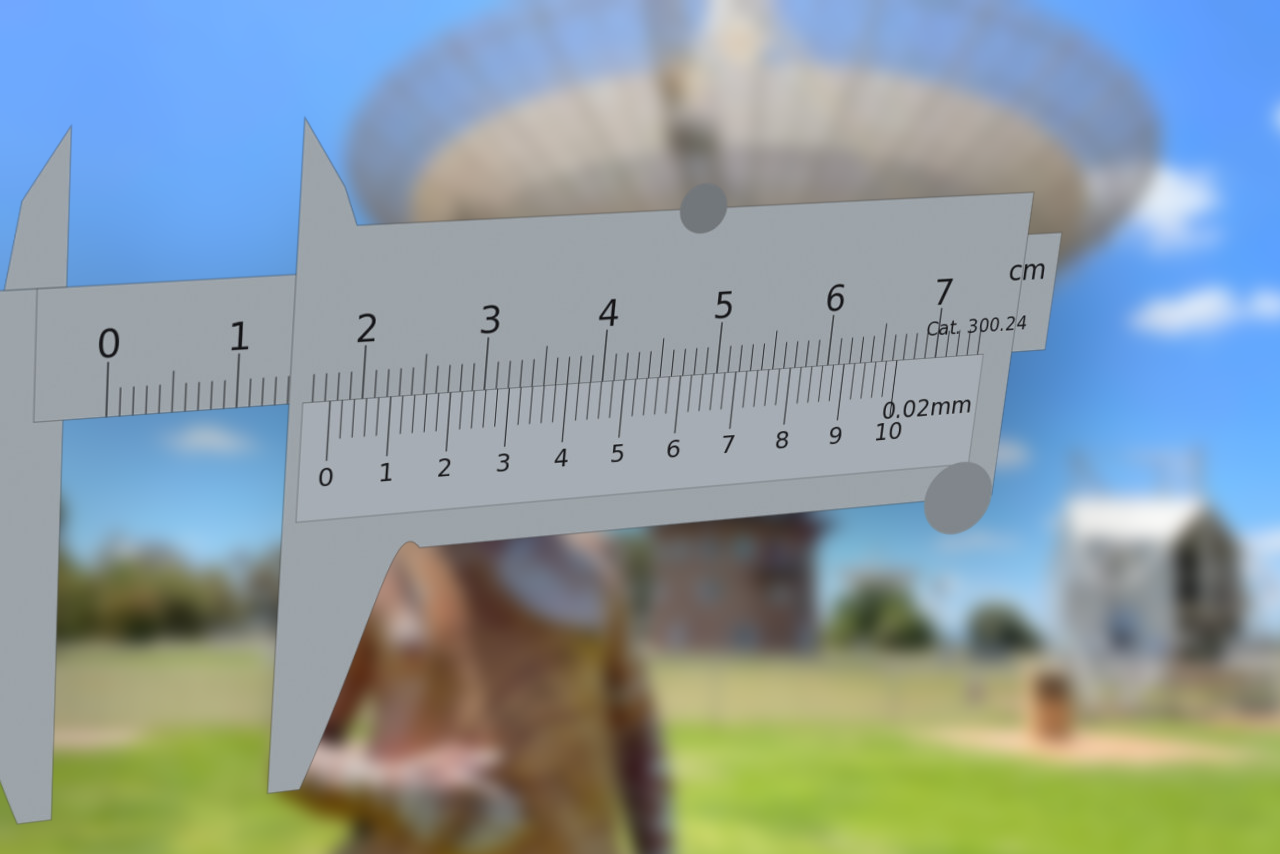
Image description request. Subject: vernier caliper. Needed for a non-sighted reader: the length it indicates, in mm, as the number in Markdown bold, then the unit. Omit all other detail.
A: **17.4** mm
